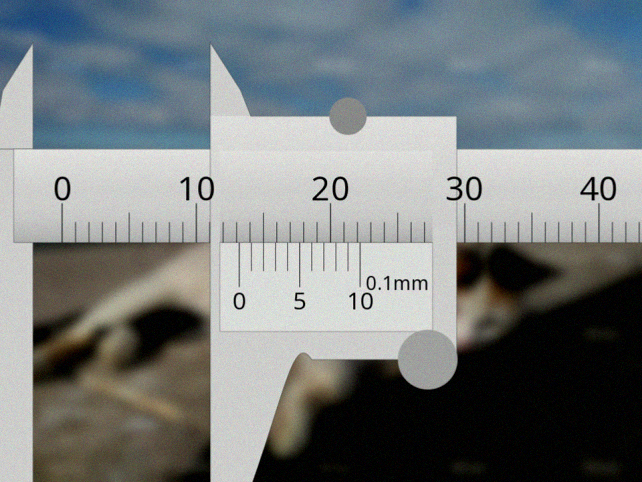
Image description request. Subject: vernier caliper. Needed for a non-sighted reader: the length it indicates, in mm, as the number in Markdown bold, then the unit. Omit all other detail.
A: **13.2** mm
